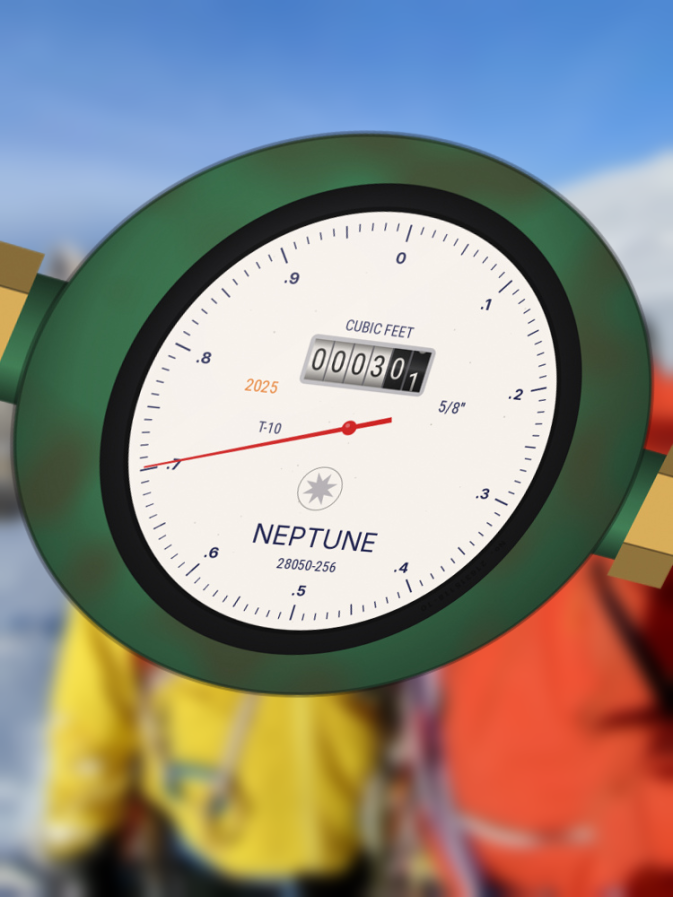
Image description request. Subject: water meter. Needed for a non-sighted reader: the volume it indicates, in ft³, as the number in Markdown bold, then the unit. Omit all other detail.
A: **300.70** ft³
